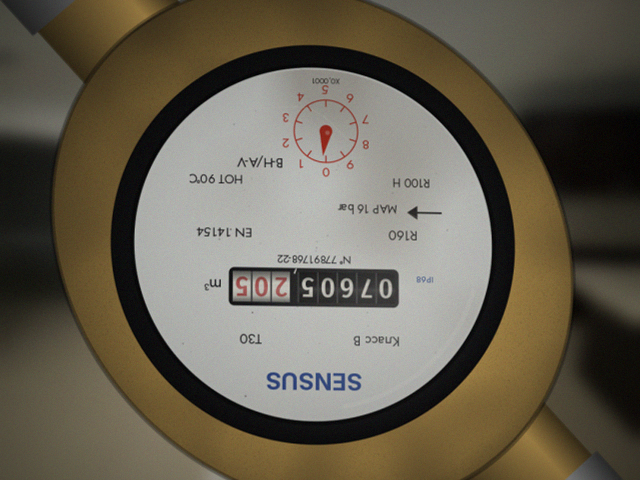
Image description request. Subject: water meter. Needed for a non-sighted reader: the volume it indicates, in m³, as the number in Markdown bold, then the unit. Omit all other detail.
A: **7605.2050** m³
